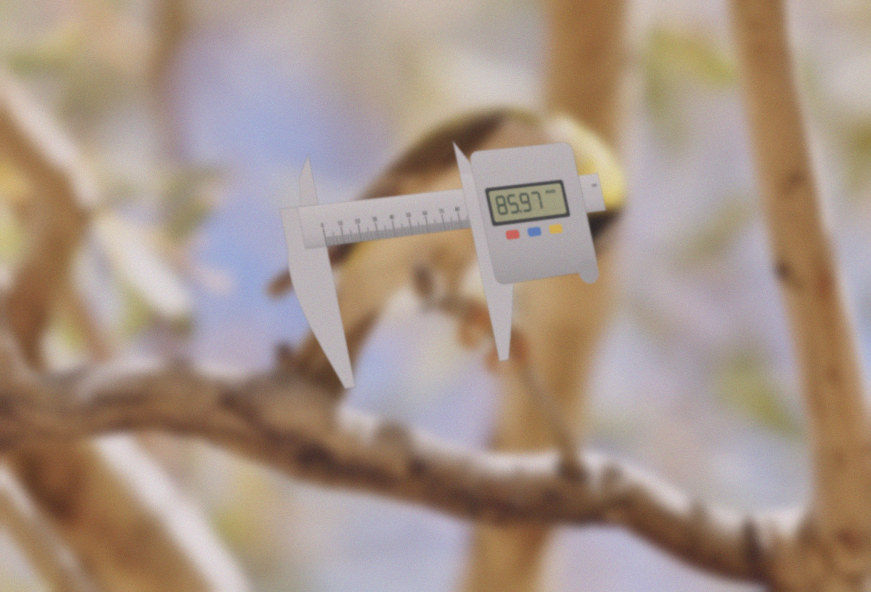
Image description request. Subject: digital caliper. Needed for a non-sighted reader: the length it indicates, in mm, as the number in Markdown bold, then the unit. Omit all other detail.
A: **85.97** mm
